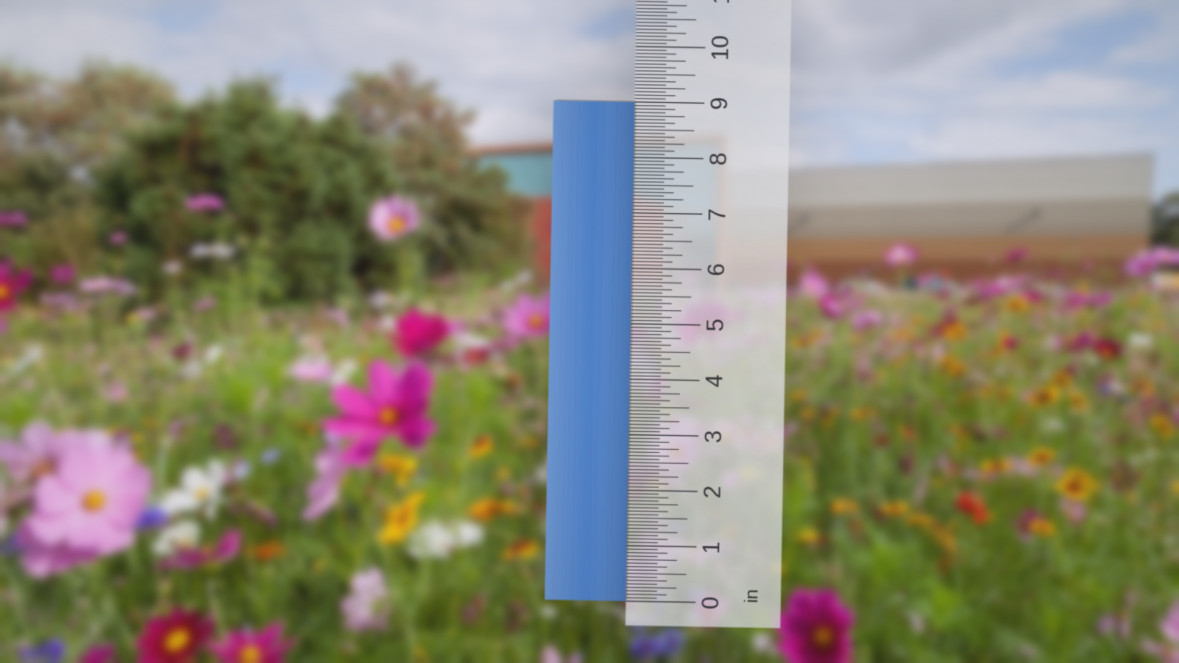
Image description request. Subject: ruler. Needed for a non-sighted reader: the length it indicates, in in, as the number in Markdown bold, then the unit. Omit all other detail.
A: **9** in
